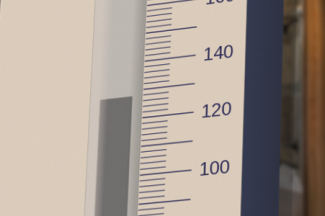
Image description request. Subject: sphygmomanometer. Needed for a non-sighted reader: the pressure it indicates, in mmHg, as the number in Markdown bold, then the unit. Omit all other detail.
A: **128** mmHg
